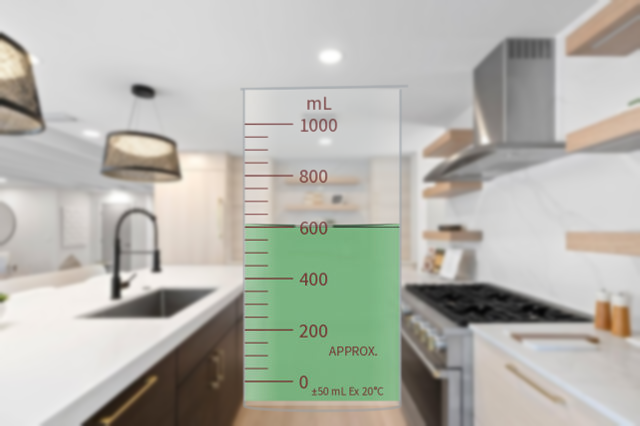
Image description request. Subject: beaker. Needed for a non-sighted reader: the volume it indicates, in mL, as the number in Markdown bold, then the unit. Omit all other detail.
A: **600** mL
